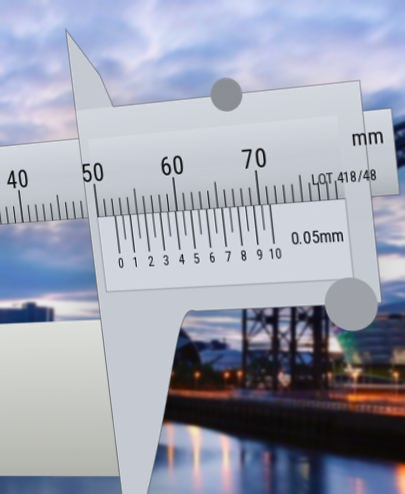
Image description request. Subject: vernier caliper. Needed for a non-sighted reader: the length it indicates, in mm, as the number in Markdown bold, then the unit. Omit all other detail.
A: **52.2** mm
